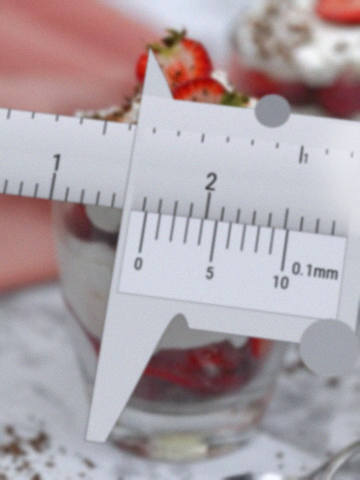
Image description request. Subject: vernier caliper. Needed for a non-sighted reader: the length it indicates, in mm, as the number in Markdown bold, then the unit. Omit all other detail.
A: **16.2** mm
